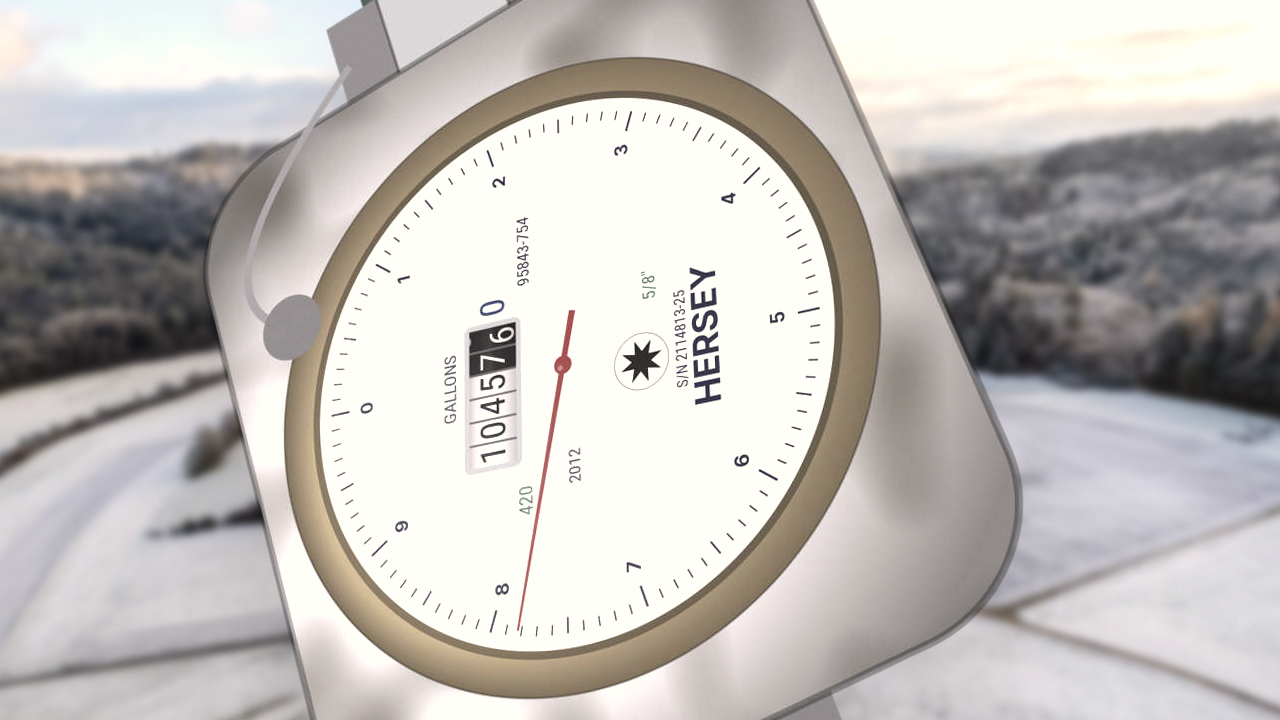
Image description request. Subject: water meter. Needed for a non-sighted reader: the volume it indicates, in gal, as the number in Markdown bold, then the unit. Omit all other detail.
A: **1045757.8** gal
